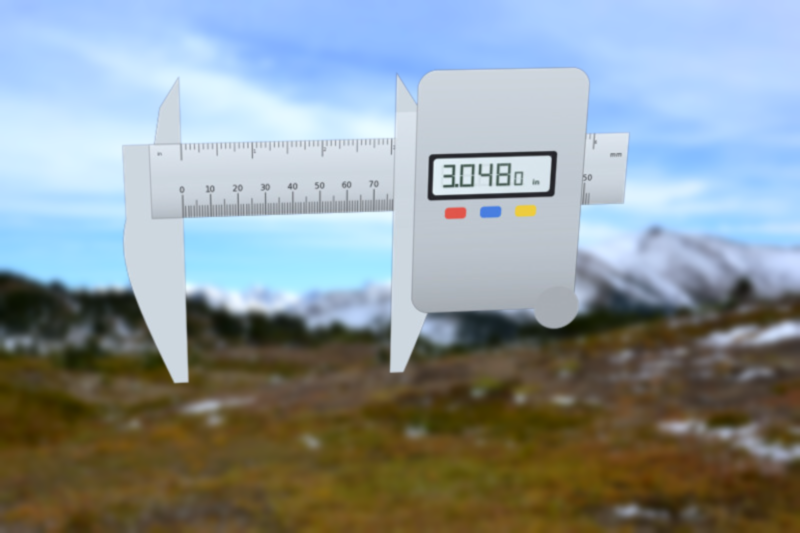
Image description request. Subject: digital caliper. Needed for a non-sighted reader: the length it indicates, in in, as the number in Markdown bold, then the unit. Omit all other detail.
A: **3.0480** in
